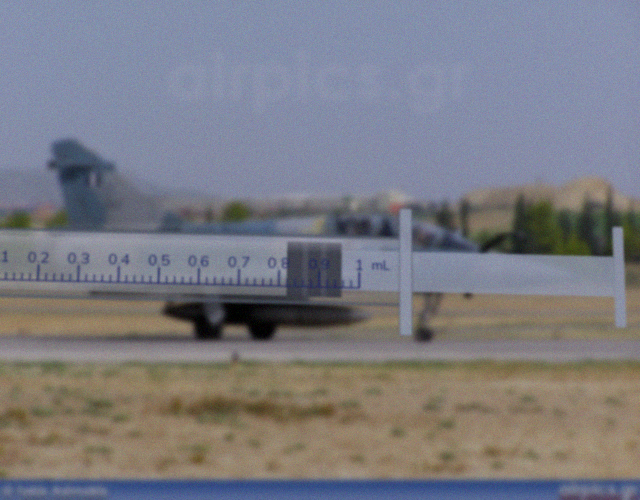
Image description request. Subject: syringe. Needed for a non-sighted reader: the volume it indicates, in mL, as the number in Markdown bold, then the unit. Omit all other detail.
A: **0.82** mL
